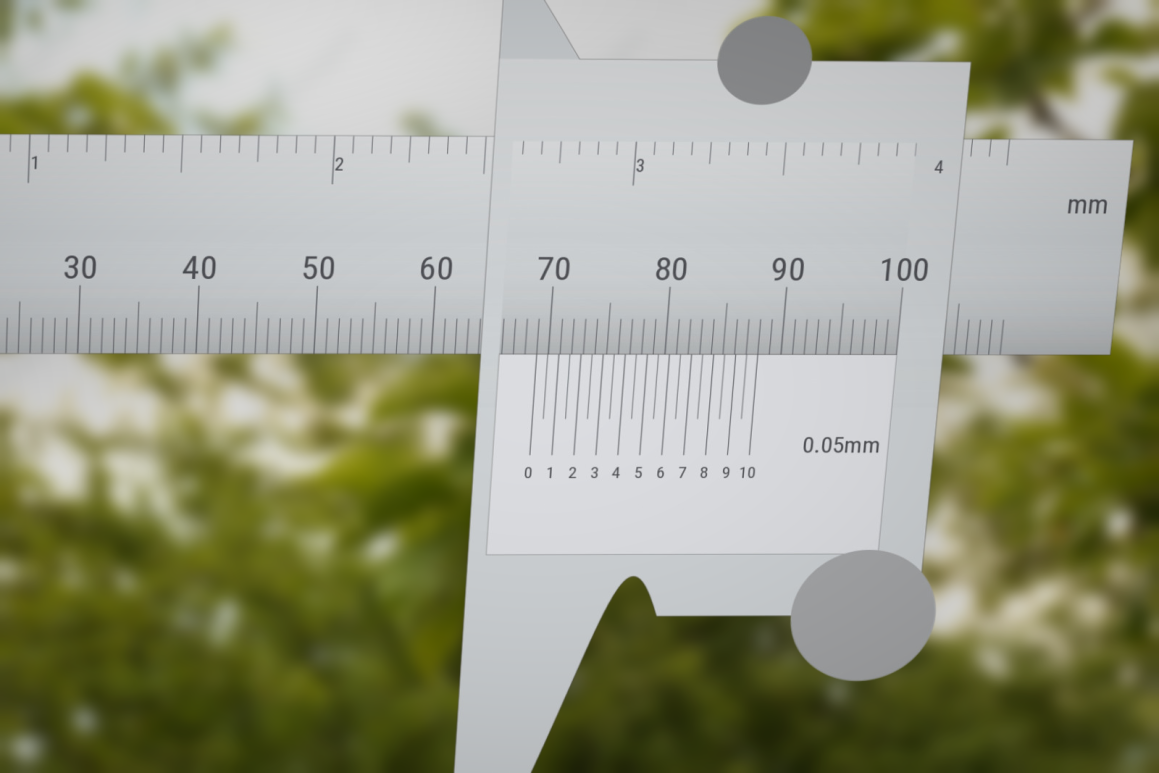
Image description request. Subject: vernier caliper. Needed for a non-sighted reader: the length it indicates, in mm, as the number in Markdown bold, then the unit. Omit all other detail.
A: **69.0** mm
